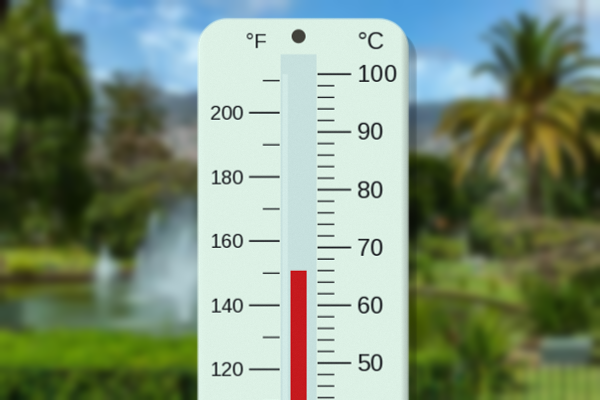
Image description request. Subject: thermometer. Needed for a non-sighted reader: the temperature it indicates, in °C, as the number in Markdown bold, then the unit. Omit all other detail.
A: **66** °C
